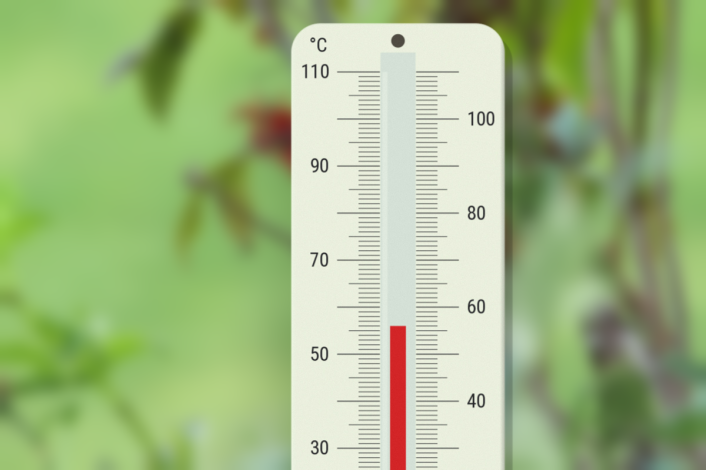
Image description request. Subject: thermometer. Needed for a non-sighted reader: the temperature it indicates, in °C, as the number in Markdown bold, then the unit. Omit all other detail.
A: **56** °C
